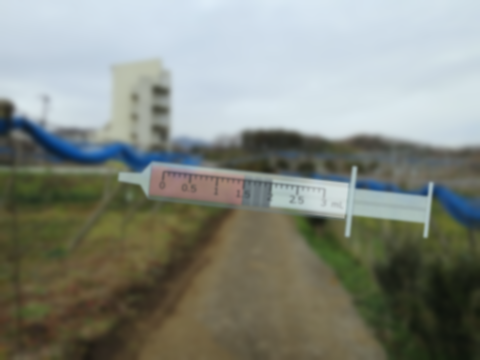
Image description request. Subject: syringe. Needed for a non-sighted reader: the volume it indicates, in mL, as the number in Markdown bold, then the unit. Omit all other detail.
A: **1.5** mL
